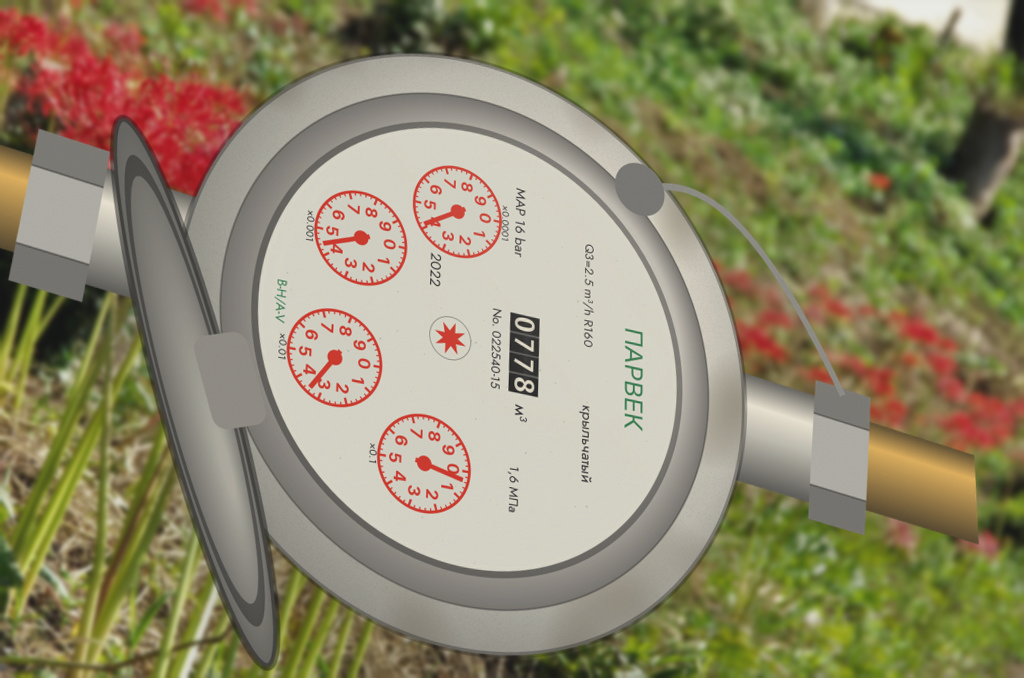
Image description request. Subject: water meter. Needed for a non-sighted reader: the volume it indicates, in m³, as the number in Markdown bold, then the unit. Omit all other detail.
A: **778.0344** m³
